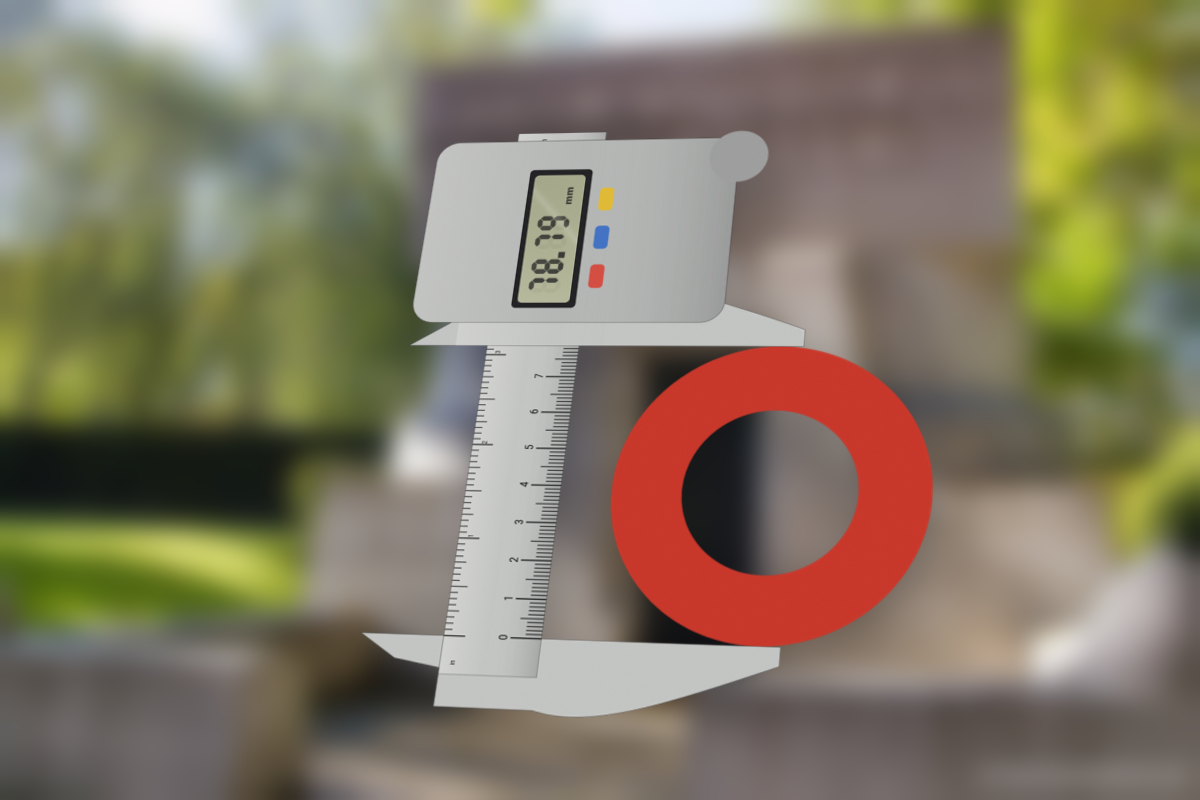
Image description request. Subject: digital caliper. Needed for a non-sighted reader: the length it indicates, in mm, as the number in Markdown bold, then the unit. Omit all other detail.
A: **78.79** mm
